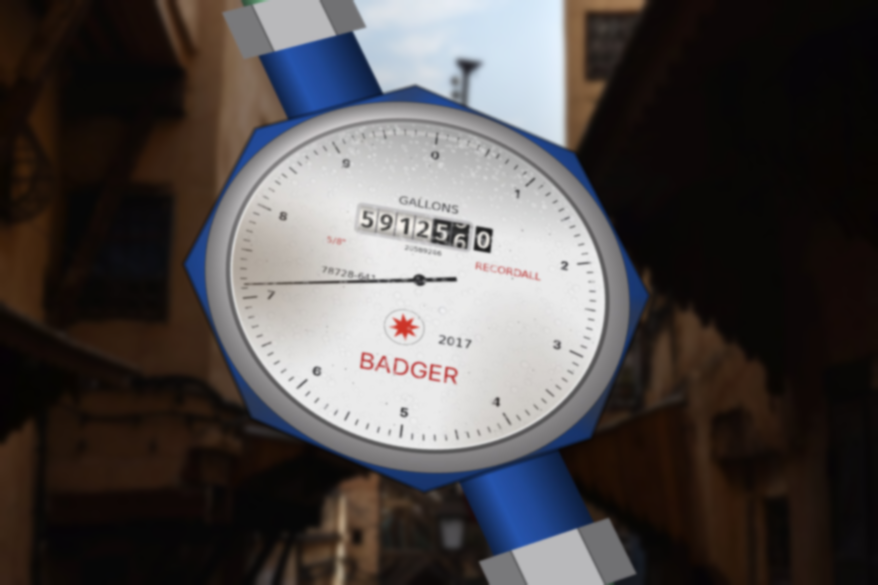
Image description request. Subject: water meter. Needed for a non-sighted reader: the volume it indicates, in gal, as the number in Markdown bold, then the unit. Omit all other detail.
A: **5912557.1** gal
